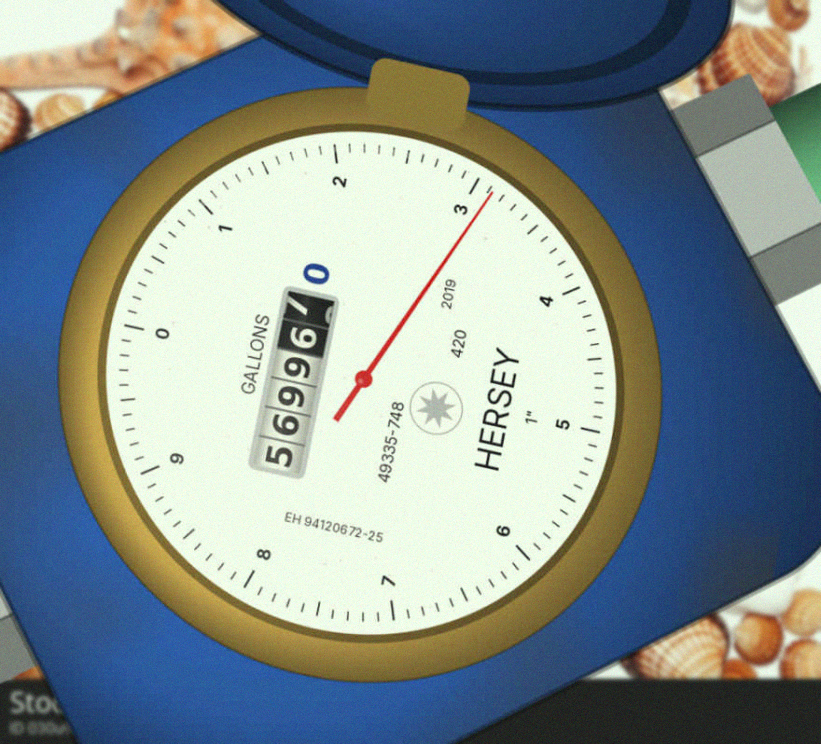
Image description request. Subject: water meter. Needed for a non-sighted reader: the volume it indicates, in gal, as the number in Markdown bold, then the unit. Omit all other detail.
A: **5699673.1** gal
